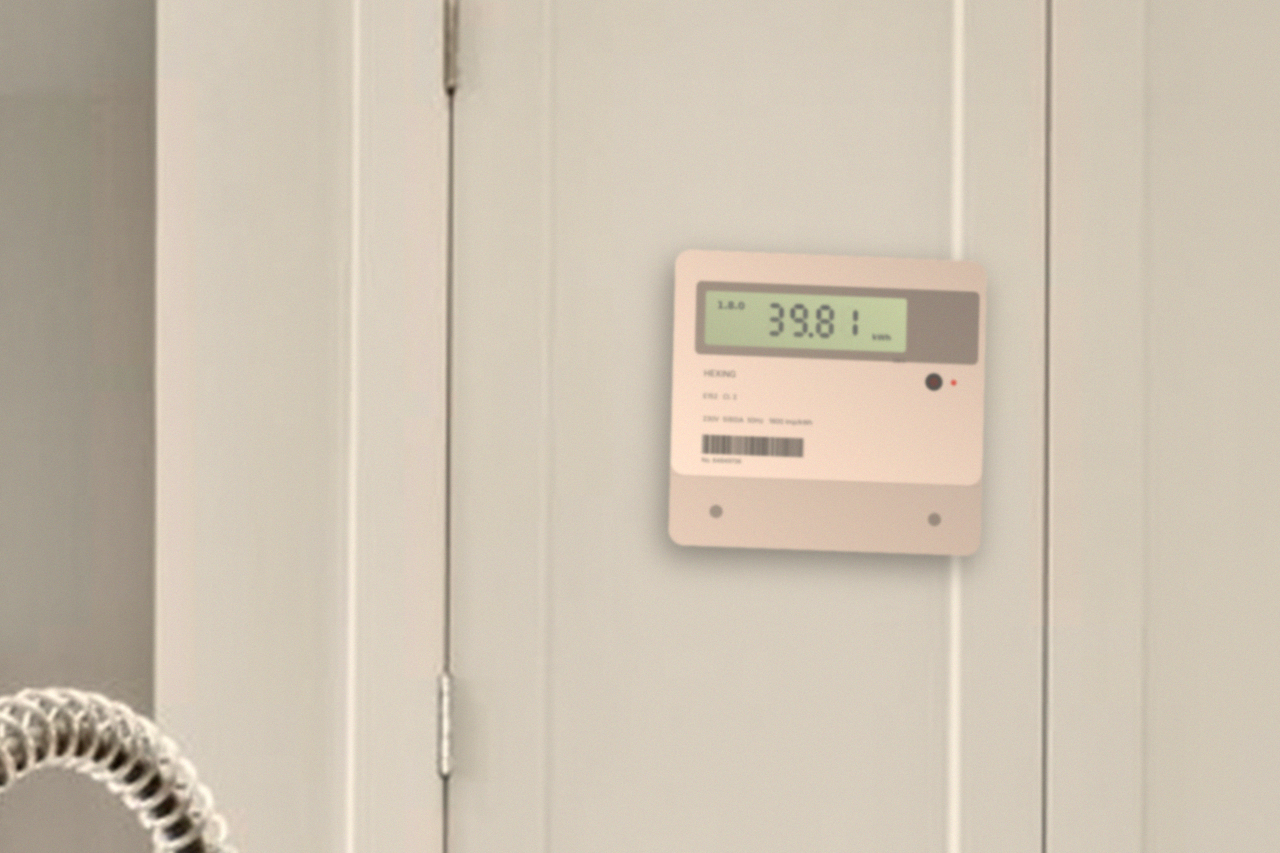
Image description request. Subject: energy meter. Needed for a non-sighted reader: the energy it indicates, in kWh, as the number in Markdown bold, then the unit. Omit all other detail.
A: **39.81** kWh
